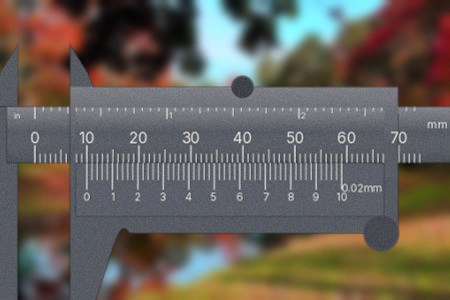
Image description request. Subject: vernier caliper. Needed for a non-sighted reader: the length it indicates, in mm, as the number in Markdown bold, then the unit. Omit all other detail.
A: **10.0** mm
